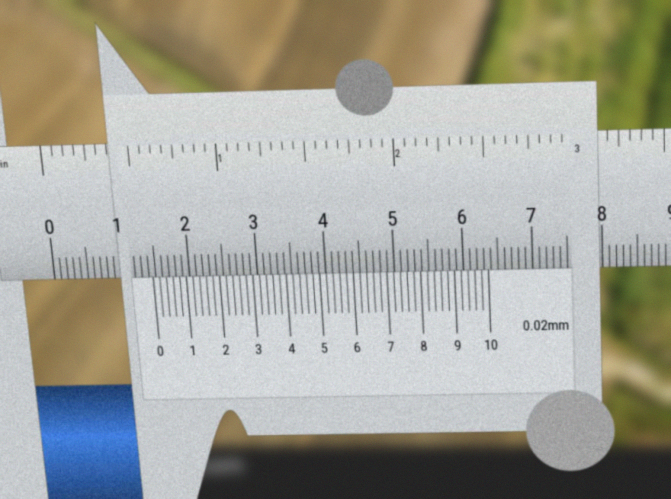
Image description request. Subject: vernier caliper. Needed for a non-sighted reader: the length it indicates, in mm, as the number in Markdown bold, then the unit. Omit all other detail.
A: **14.6** mm
